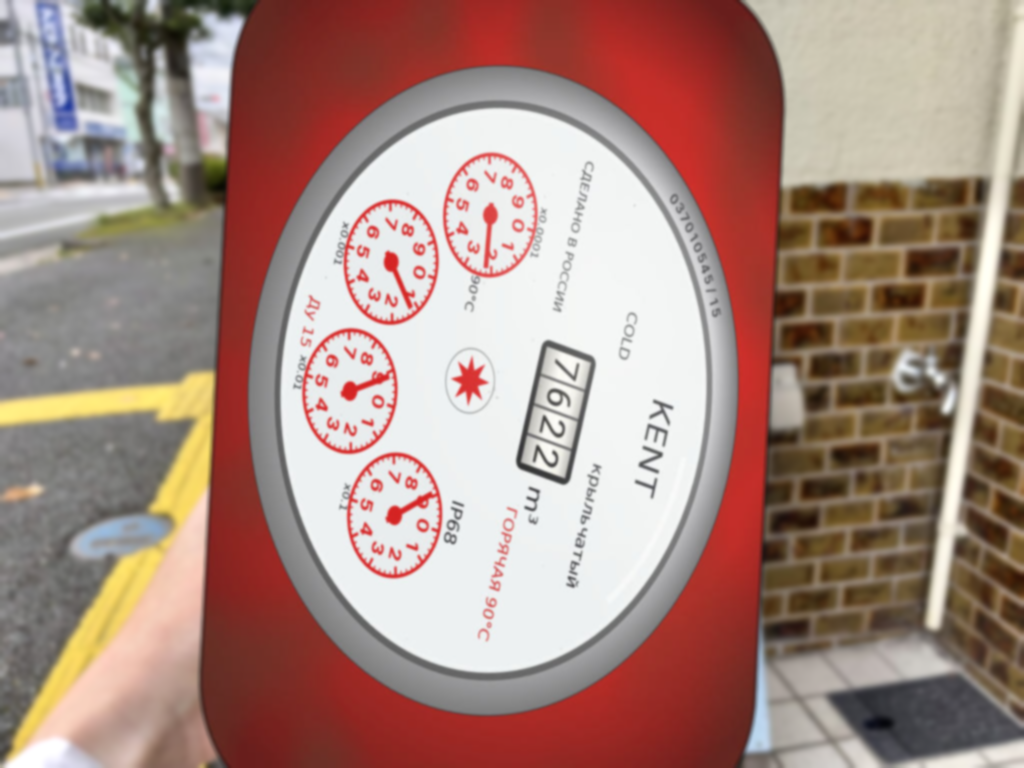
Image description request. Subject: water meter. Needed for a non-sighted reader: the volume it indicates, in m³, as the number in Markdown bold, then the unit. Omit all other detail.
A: **7622.8912** m³
